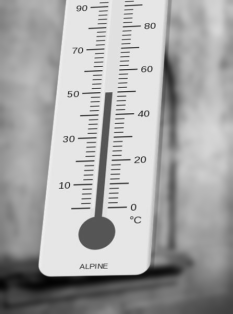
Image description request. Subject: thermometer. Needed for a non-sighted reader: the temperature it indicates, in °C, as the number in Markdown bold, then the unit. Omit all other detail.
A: **50** °C
